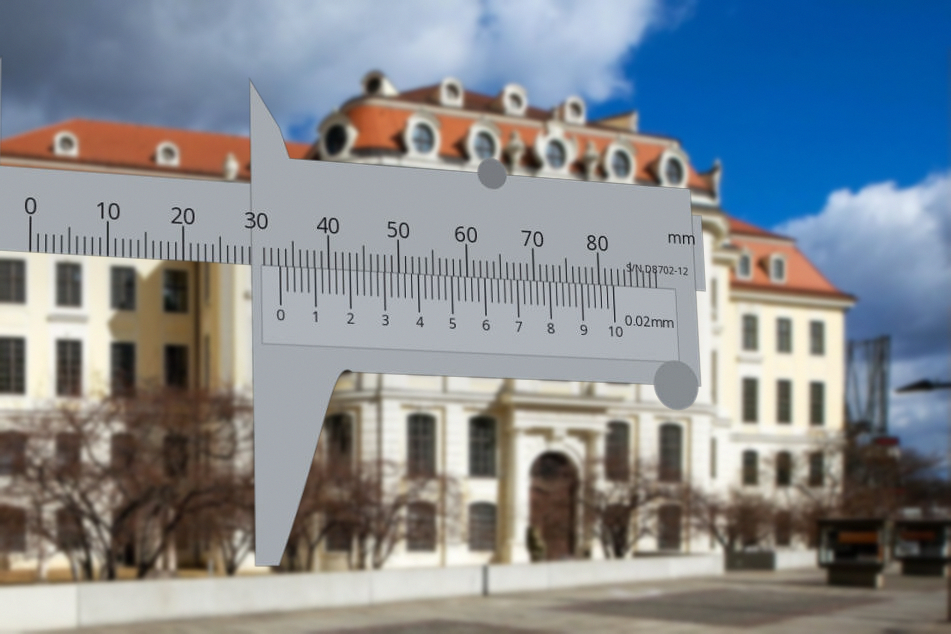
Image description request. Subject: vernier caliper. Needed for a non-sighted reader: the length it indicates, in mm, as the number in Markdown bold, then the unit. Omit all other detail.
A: **33.2** mm
